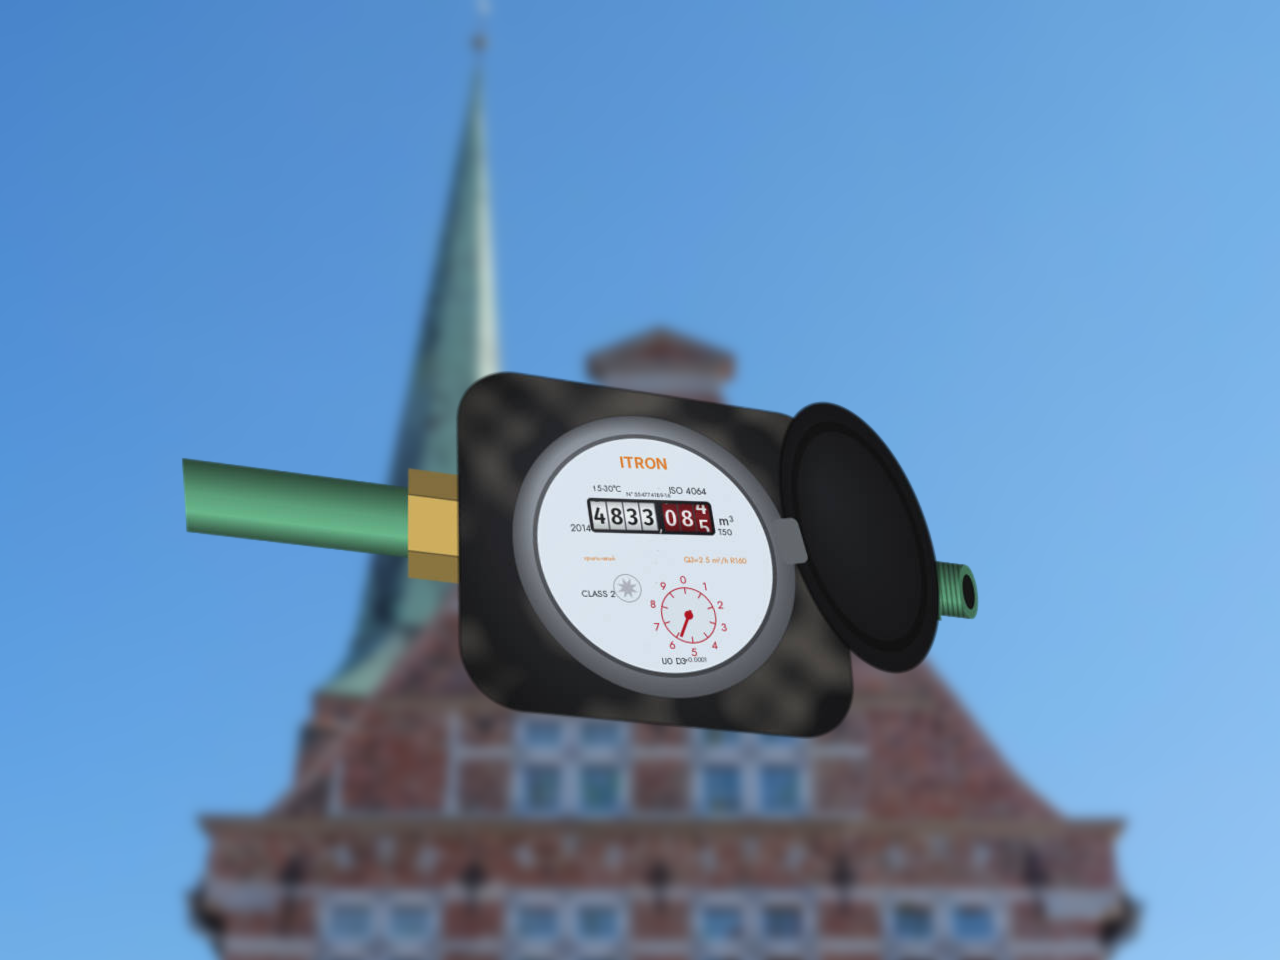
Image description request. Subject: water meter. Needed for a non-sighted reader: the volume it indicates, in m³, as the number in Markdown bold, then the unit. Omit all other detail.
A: **4833.0845** m³
